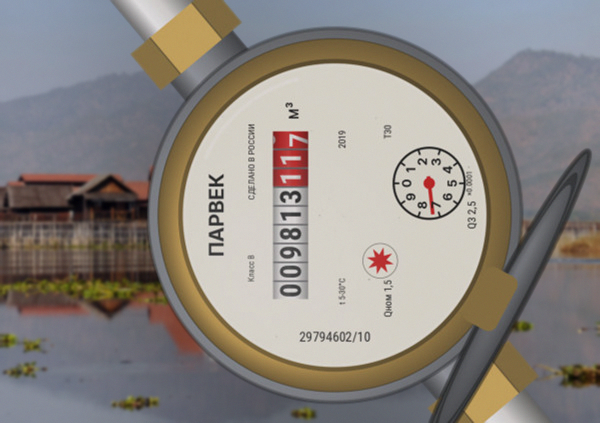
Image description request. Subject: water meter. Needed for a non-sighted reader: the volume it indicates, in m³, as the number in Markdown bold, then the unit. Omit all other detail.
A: **9813.1167** m³
